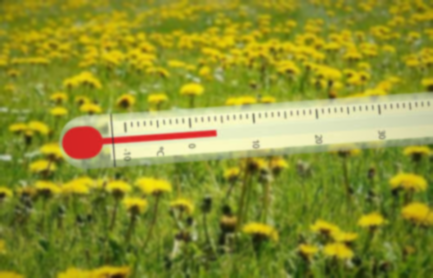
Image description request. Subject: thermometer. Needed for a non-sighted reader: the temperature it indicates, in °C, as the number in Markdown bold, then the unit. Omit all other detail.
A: **4** °C
